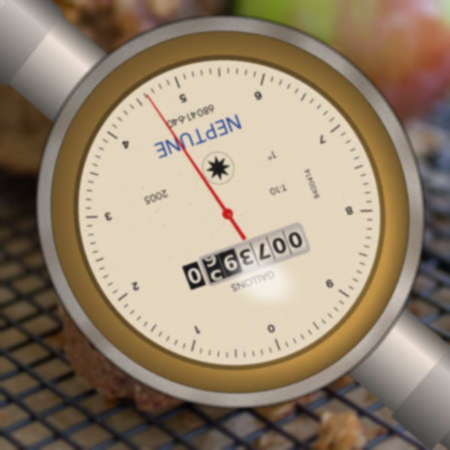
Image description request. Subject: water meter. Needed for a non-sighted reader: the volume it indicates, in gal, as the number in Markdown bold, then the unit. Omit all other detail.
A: **73954.6** gal
